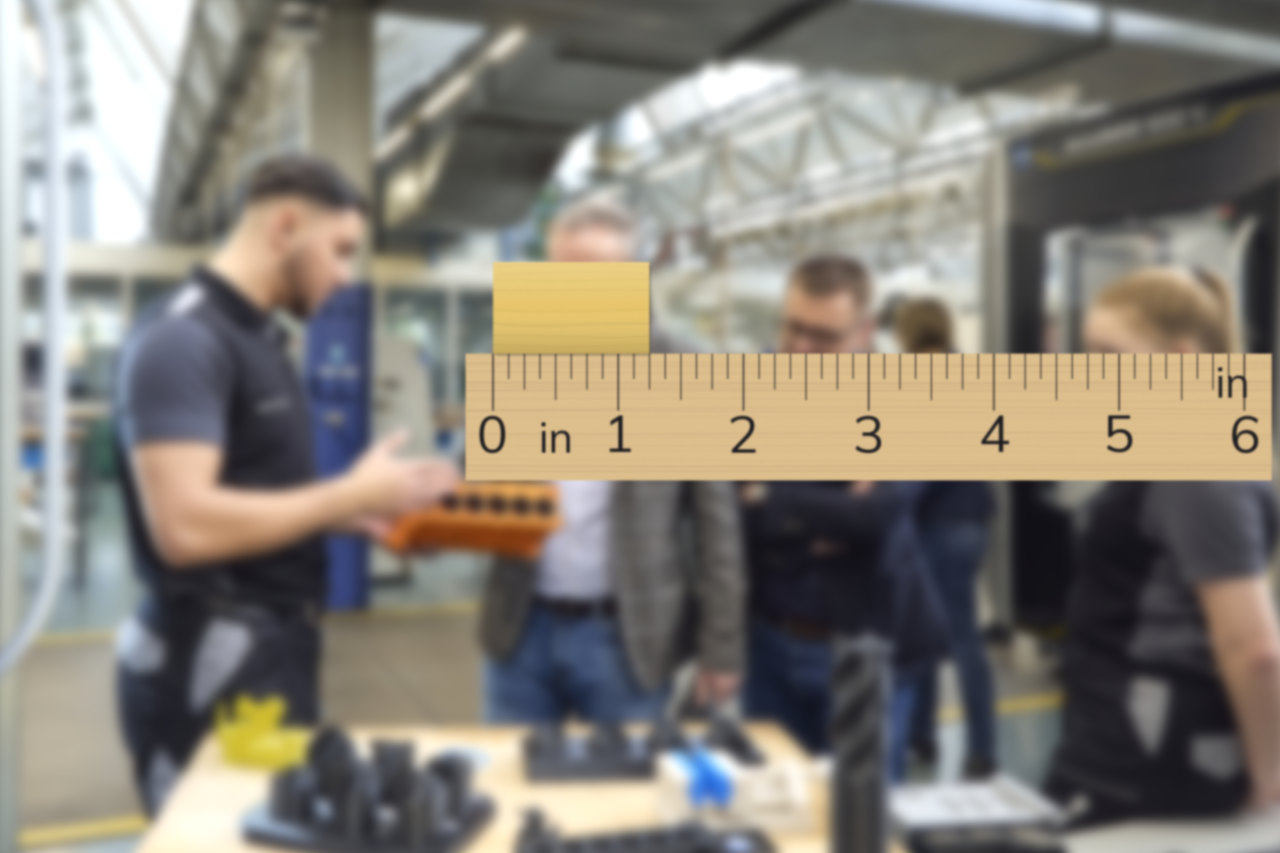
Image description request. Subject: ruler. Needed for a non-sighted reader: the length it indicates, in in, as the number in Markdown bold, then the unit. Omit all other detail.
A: **1.25** in
